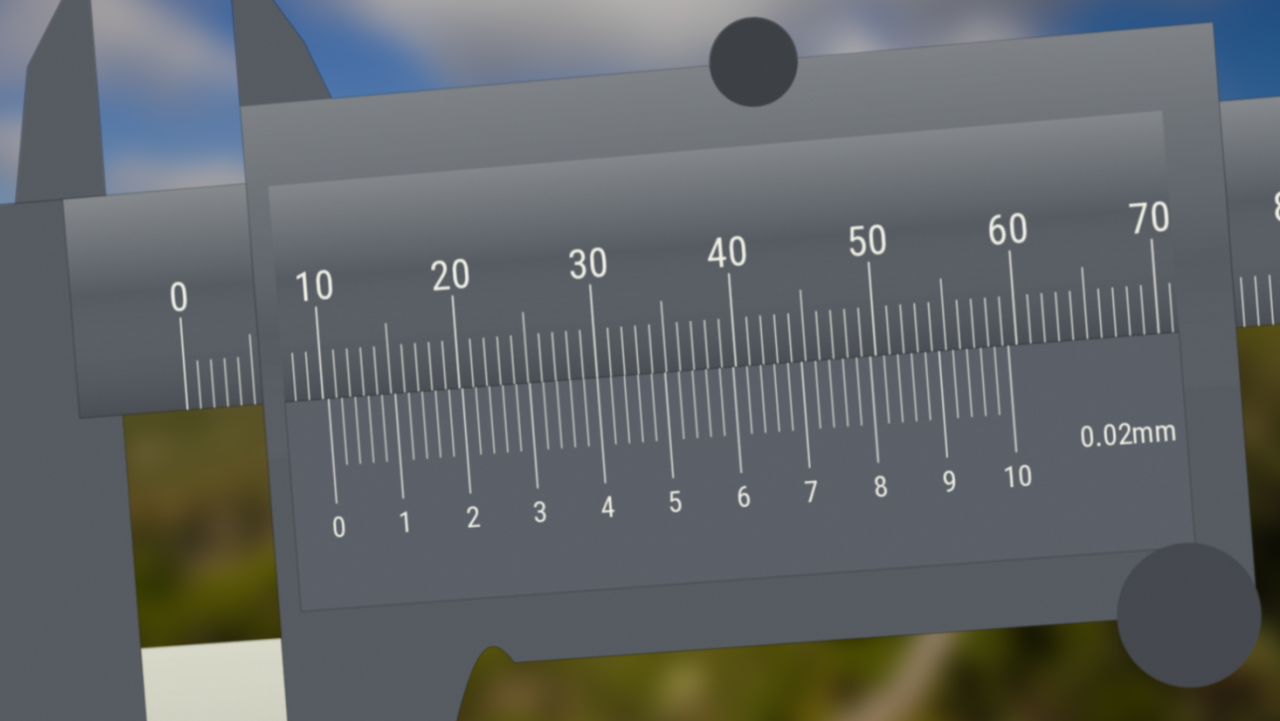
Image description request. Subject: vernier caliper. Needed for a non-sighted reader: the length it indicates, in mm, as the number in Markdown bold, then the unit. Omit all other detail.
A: **10.4** mm
